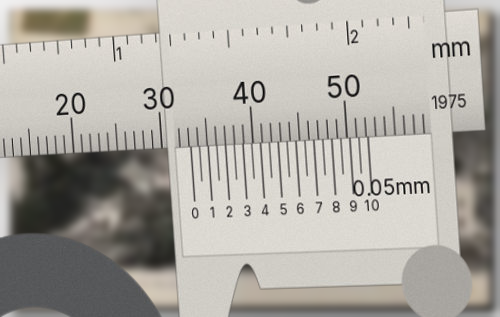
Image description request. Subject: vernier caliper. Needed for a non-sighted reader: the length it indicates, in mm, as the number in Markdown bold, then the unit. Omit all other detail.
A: **33.2** mm
